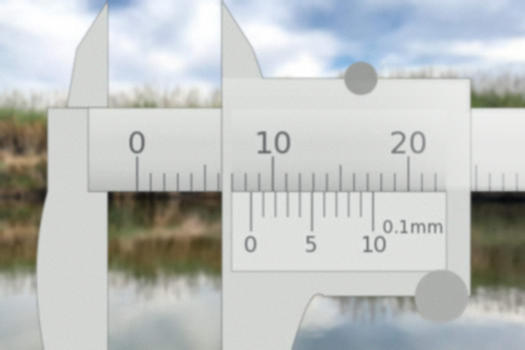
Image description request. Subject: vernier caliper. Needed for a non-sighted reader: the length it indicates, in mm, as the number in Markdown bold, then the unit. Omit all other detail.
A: **8.4** mm
